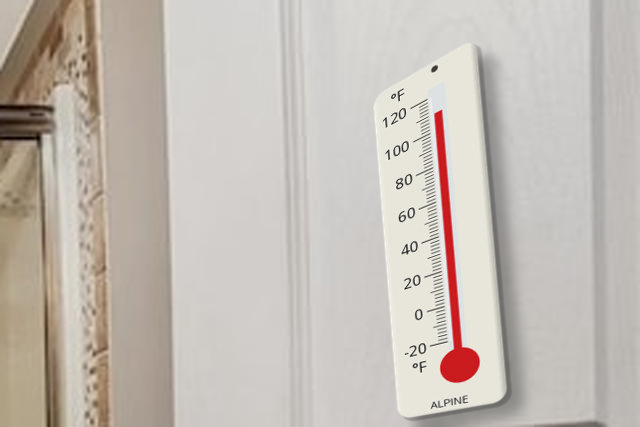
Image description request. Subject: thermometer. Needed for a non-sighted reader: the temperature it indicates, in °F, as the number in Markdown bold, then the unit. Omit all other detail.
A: **110** °F
